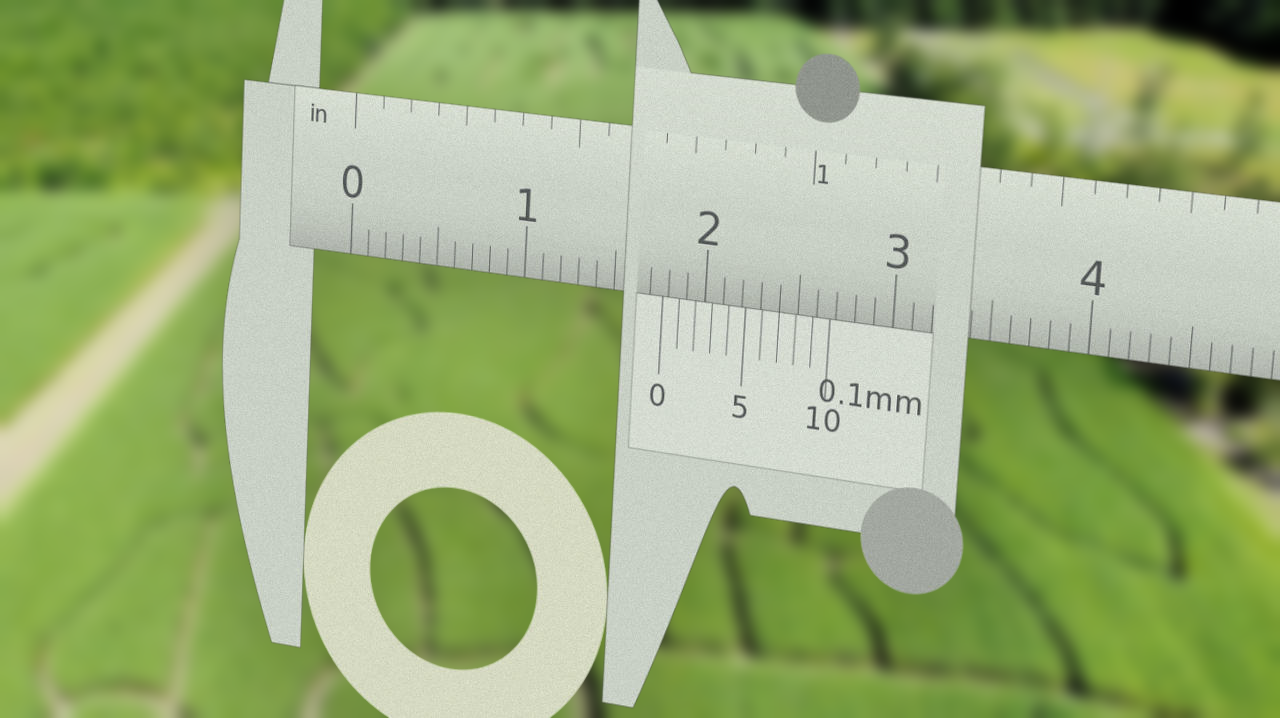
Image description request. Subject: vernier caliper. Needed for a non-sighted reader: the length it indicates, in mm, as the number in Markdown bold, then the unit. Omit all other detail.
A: **17.7** mm
